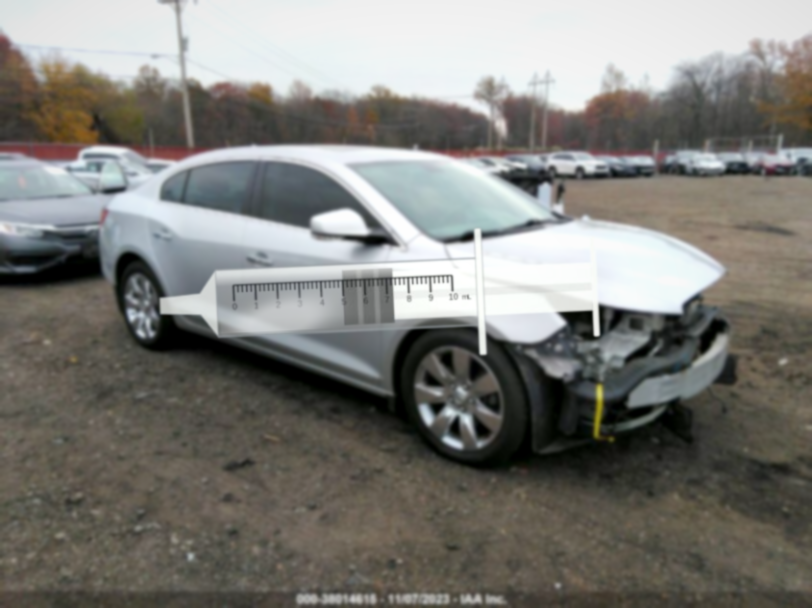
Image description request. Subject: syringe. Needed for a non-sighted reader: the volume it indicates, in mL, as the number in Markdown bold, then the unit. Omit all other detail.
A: **5** mL
